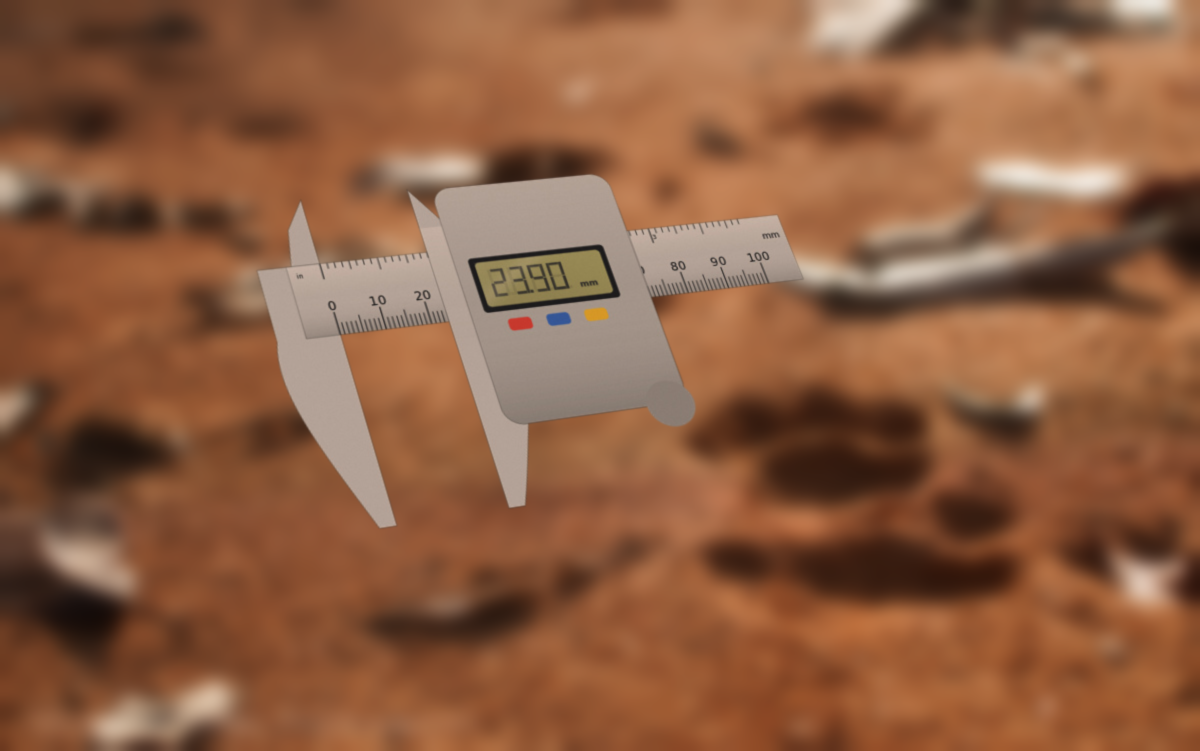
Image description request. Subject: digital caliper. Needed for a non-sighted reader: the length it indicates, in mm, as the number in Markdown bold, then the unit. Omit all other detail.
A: **23.90** mm
